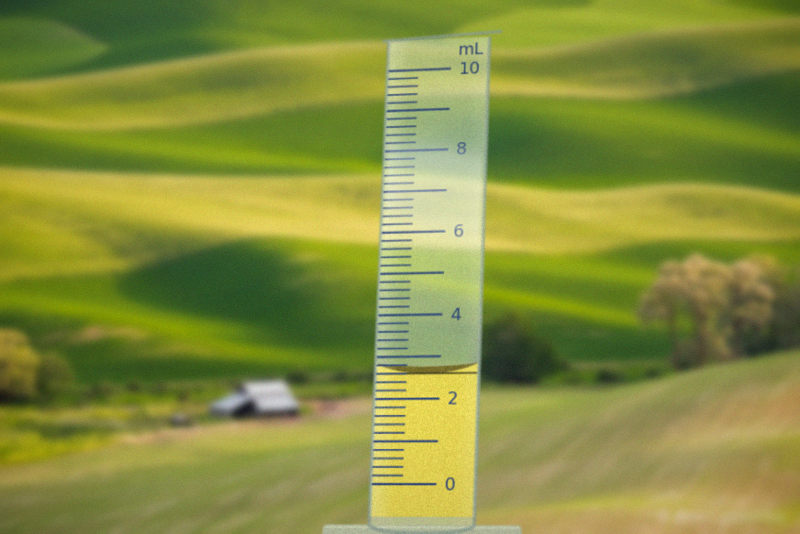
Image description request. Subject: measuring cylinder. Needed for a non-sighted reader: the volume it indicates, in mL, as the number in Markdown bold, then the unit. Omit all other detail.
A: **2.6** mL
